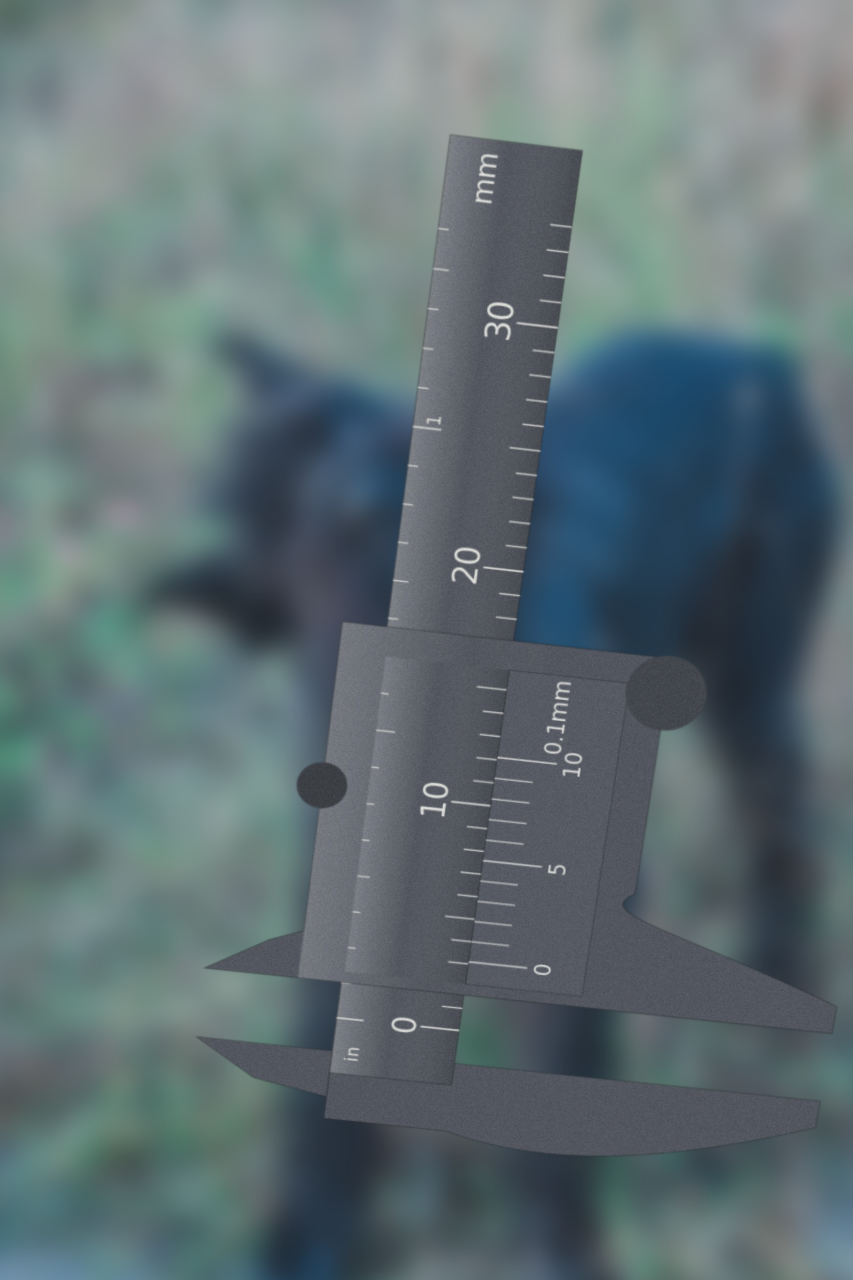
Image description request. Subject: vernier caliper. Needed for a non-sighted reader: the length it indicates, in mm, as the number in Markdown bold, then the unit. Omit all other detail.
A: **3.1** mm
